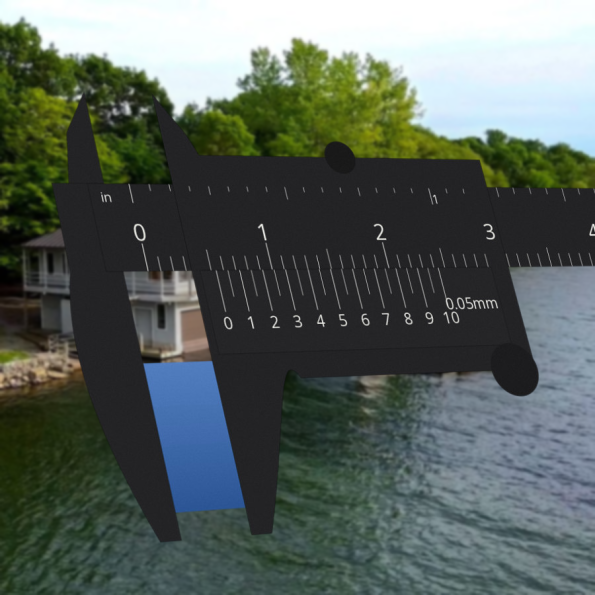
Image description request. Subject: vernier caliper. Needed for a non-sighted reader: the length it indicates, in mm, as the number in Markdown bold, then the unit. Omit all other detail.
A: **5.4** mm
